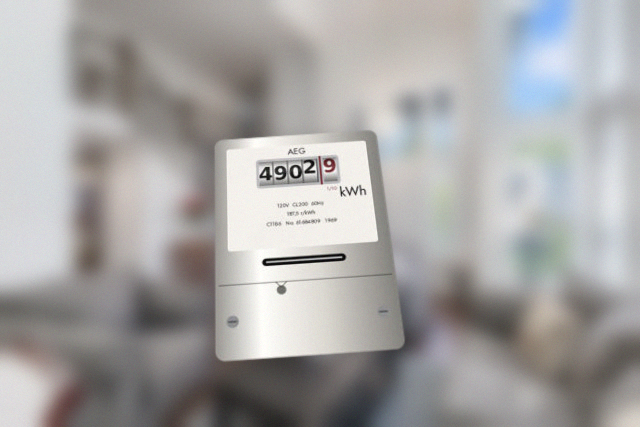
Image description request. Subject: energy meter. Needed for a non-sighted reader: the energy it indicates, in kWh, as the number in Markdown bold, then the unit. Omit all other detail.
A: **4902.9** kWh
